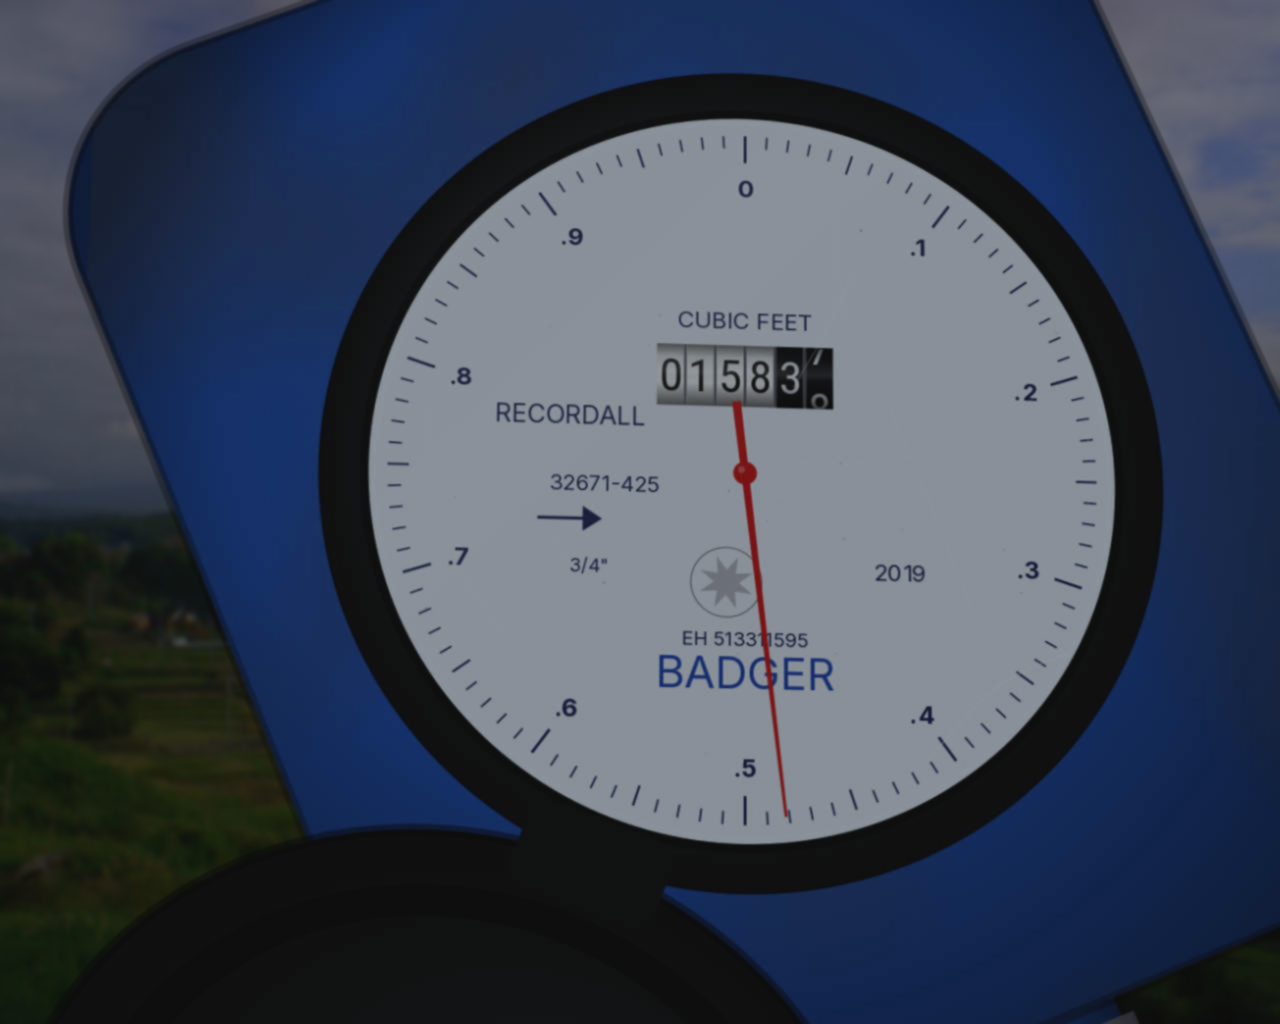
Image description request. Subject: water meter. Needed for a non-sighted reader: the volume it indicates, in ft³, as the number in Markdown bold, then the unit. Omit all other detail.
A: **15837.48** ft³
